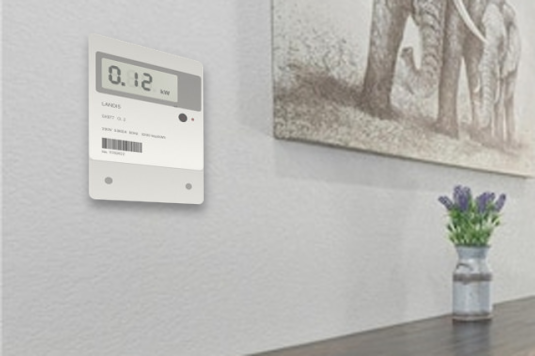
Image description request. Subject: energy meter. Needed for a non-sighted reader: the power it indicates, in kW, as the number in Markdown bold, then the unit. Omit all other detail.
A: **0.12** kW
